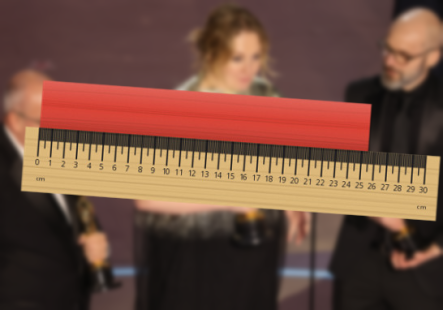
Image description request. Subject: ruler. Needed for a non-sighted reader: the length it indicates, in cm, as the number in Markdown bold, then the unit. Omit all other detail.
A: **25.5** cm
